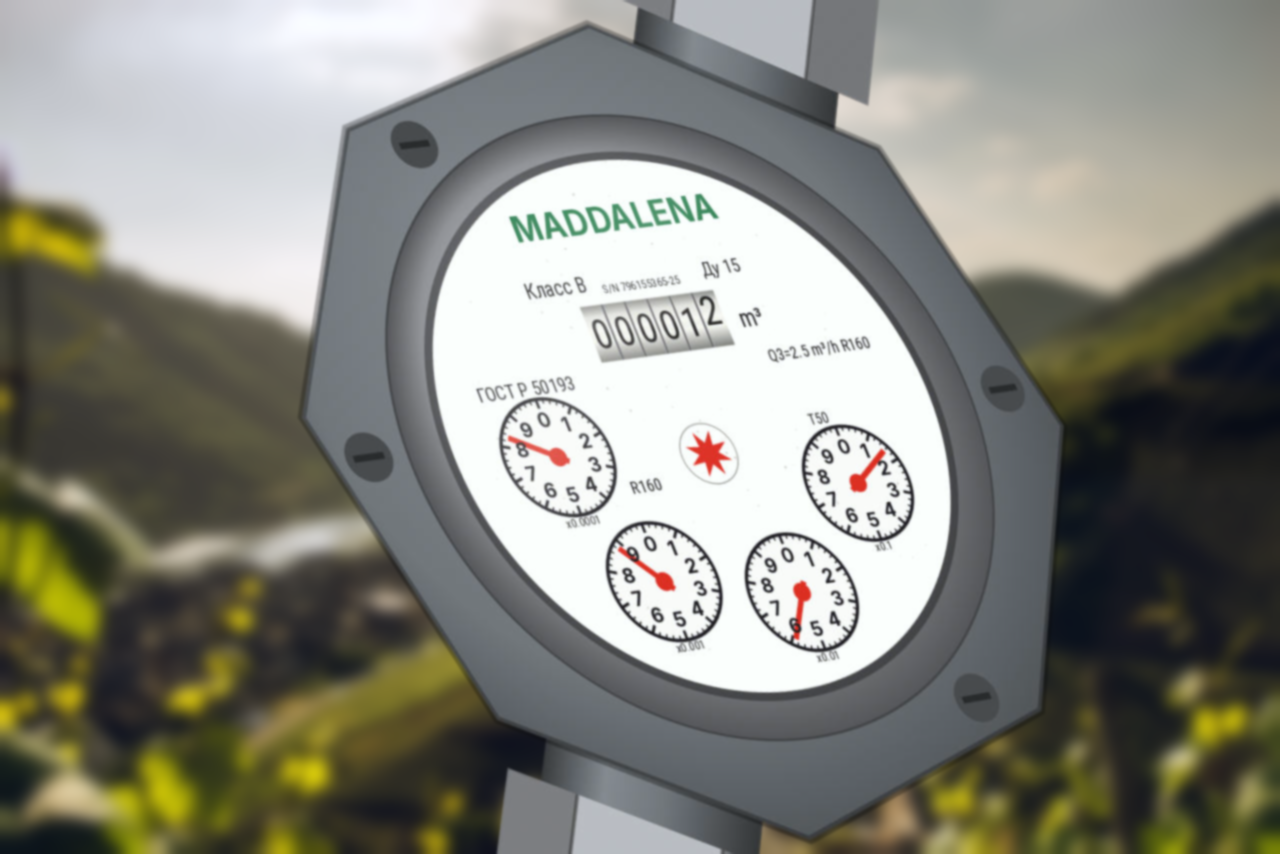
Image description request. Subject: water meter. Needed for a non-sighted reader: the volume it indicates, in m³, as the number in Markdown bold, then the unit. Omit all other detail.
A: **12.1588** m³
